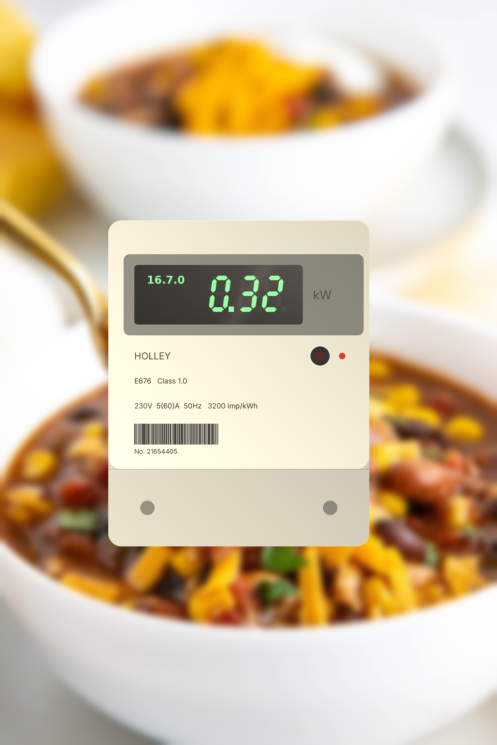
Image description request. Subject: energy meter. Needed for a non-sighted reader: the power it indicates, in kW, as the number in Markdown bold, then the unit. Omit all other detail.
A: **0.32** kW
